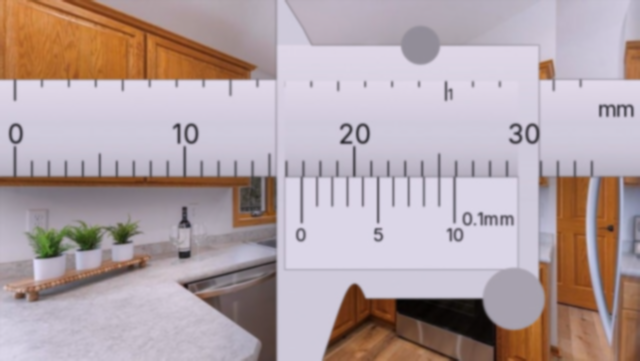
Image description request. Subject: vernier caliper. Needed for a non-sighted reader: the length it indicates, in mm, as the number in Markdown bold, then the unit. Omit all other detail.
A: **16.9** mm
